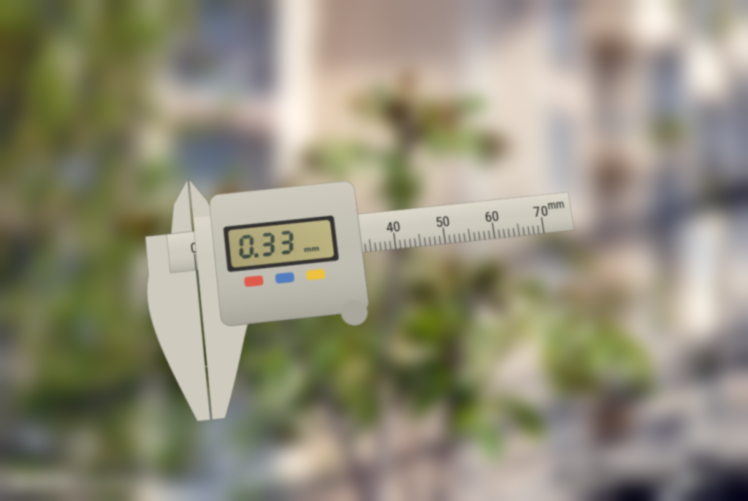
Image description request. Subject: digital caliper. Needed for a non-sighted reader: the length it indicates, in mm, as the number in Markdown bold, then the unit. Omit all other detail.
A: **0.33** mm
